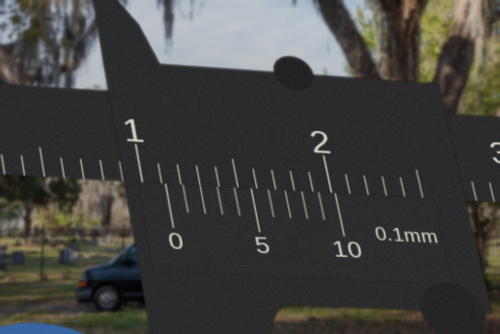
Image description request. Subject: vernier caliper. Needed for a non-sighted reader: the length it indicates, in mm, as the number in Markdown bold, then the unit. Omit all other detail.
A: **11.2** mm
